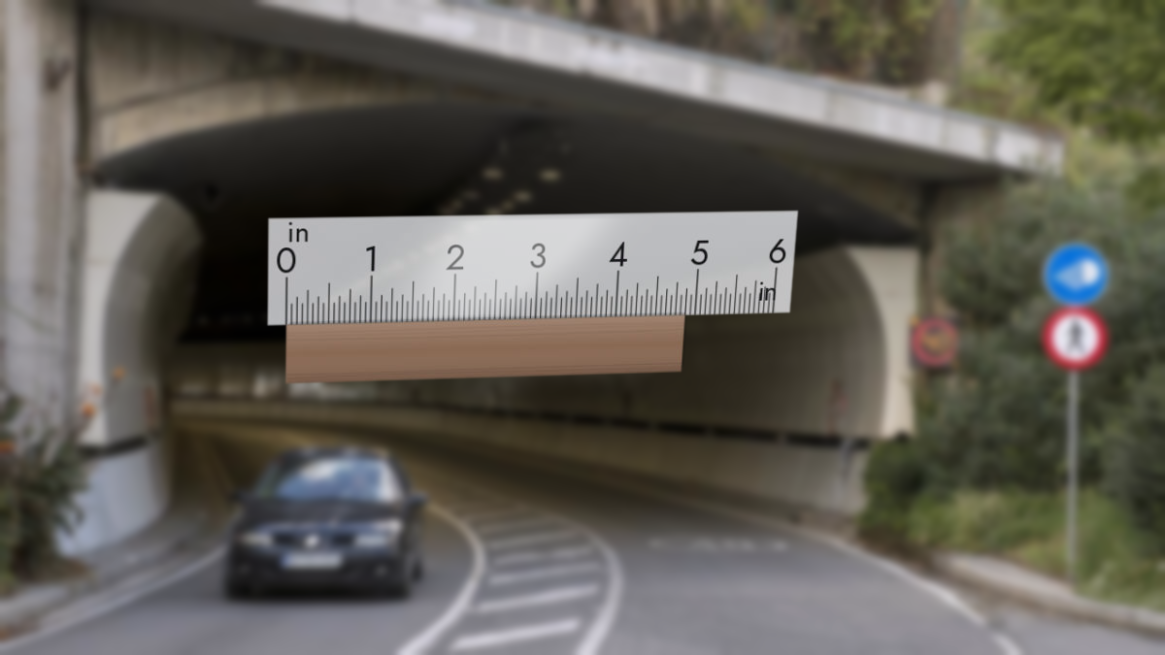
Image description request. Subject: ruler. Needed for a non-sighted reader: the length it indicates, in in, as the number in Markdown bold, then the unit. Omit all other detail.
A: **4.875** in
